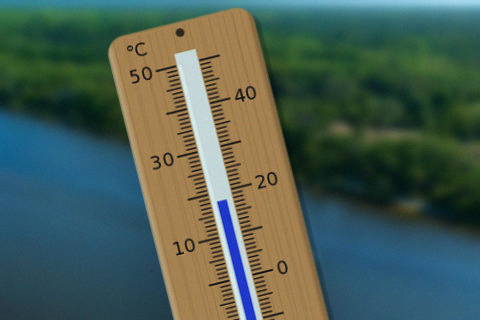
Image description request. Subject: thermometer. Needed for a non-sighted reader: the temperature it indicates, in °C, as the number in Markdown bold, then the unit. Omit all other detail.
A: **18** °C
